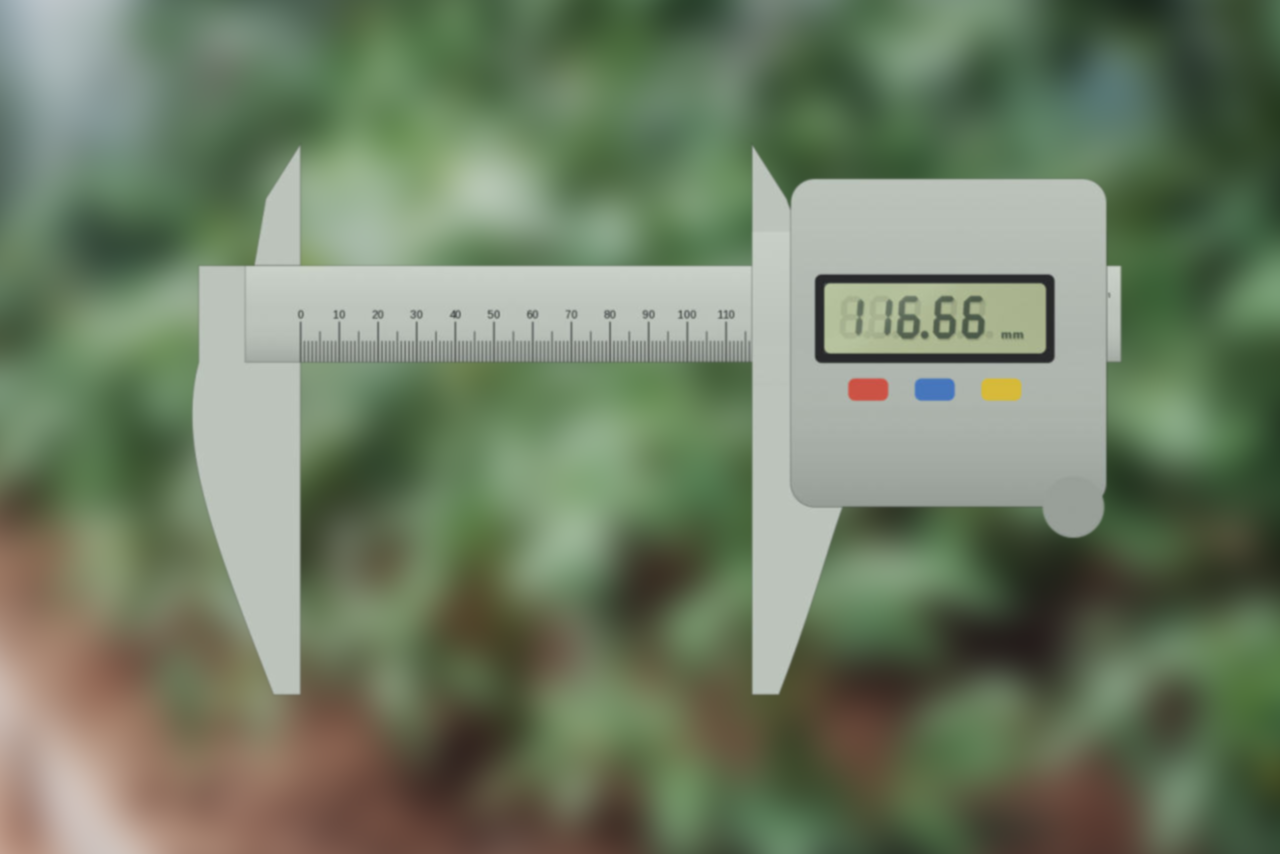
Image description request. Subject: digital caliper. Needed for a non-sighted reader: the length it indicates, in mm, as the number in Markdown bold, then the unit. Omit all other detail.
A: **116.66** mm
